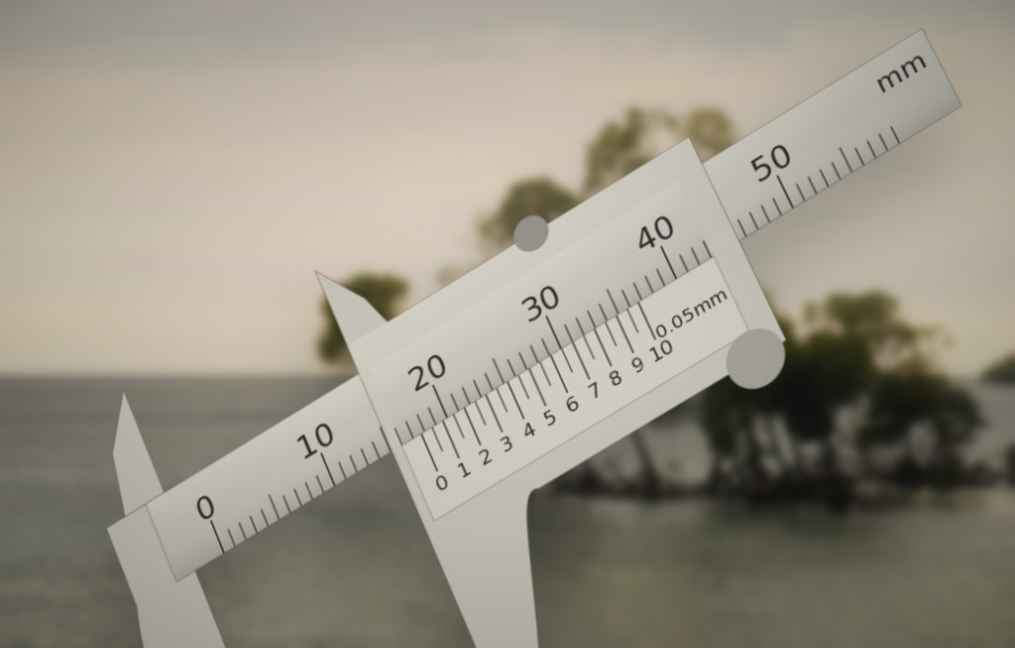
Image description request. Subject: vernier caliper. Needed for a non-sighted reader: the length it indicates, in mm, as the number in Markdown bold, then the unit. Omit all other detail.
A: **17.7** mm
